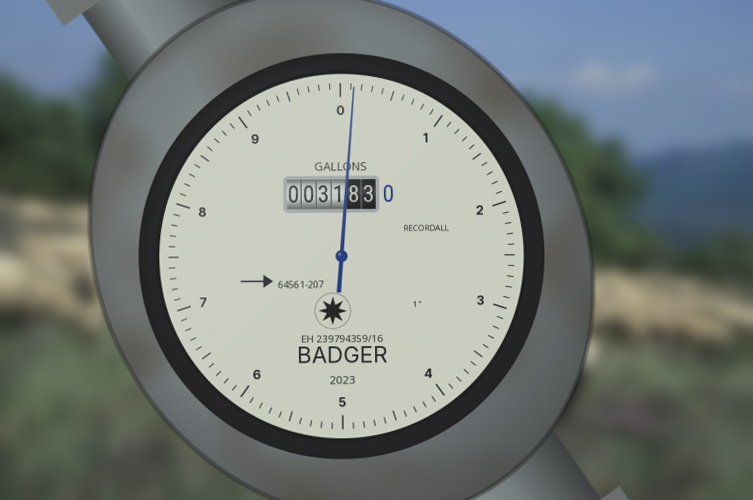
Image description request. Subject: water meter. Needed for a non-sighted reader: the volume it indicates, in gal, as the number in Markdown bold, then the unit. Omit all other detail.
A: **31830.1** gal
